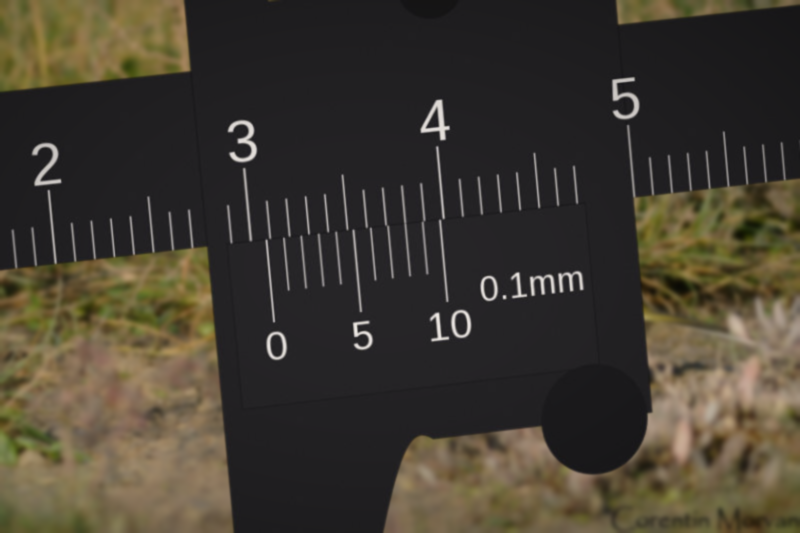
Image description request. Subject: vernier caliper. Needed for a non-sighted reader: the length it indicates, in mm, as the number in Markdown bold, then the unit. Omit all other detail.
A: **30.8** mm
